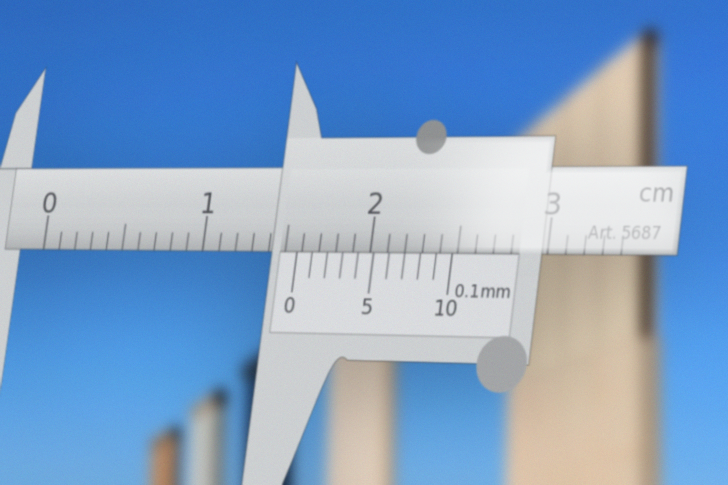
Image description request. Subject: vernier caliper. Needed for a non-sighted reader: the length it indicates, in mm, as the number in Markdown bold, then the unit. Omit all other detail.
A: **15.7** mm
